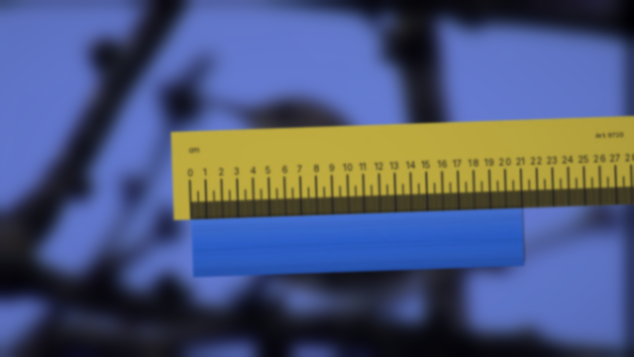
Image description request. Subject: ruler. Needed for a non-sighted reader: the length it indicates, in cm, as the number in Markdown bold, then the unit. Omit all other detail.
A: **21** cm
